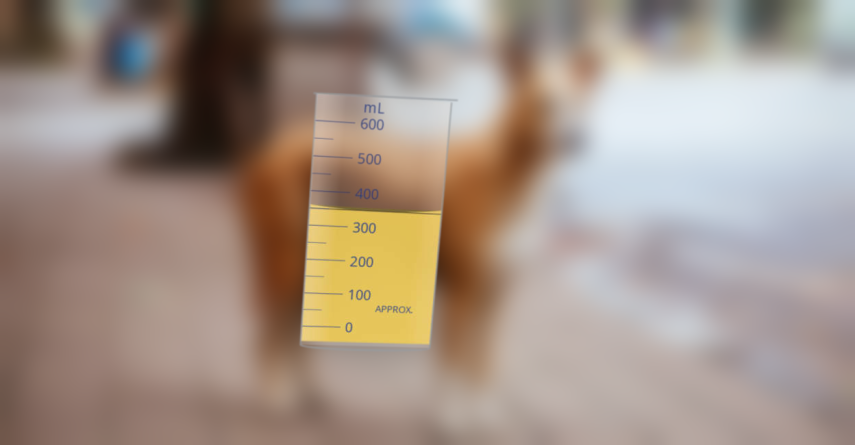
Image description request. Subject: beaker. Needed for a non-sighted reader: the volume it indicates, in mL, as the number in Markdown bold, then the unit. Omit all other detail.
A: **350** mL
